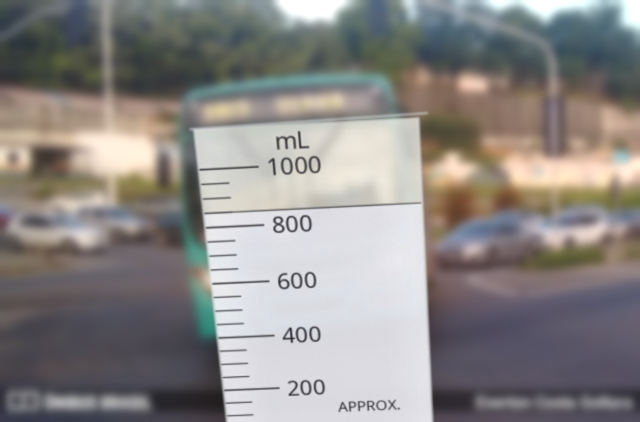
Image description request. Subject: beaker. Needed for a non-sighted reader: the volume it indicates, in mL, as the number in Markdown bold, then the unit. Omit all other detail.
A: **850** mL
